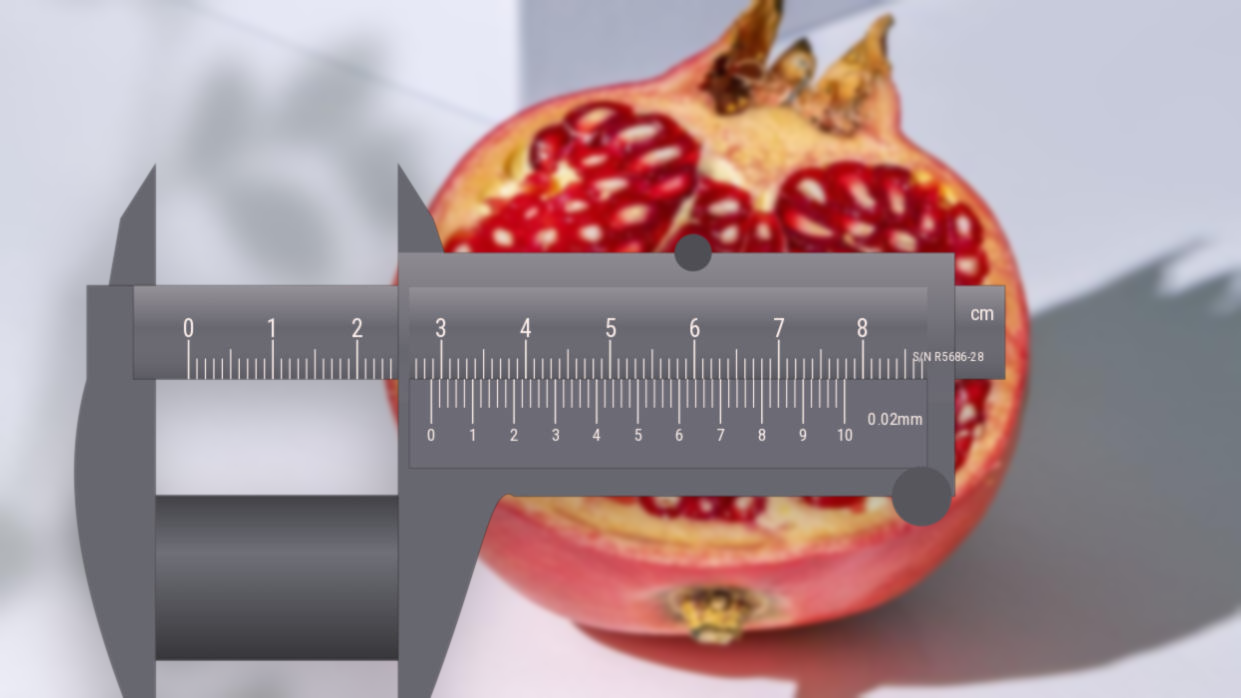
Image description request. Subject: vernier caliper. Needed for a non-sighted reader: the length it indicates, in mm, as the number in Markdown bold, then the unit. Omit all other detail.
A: **28.8** mm
